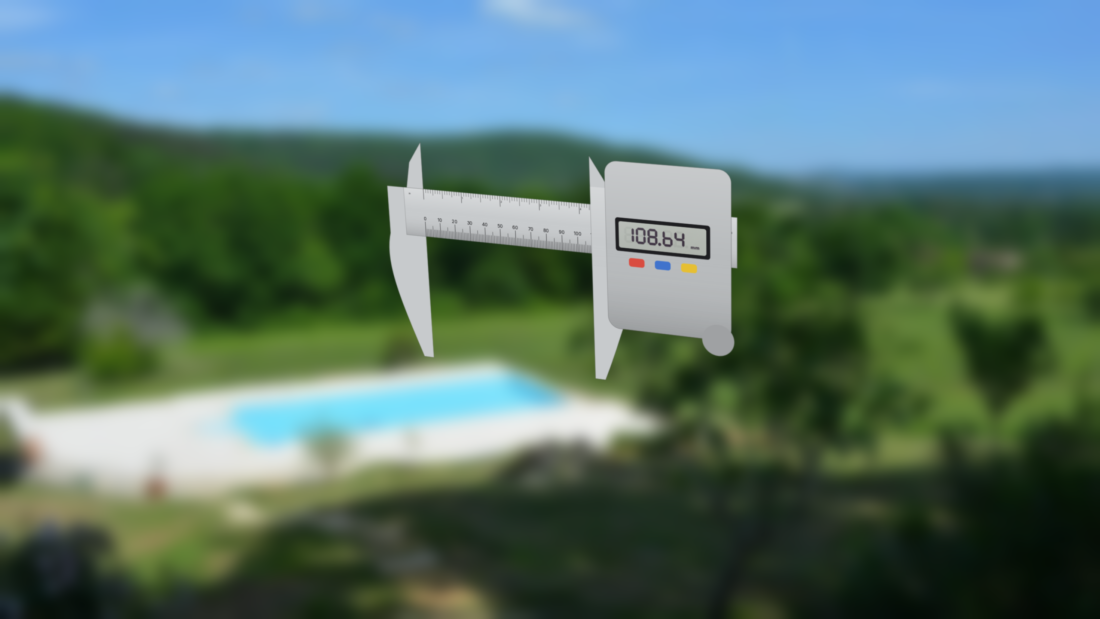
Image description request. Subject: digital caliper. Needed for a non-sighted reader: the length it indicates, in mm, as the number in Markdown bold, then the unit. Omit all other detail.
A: **108.64** mm
